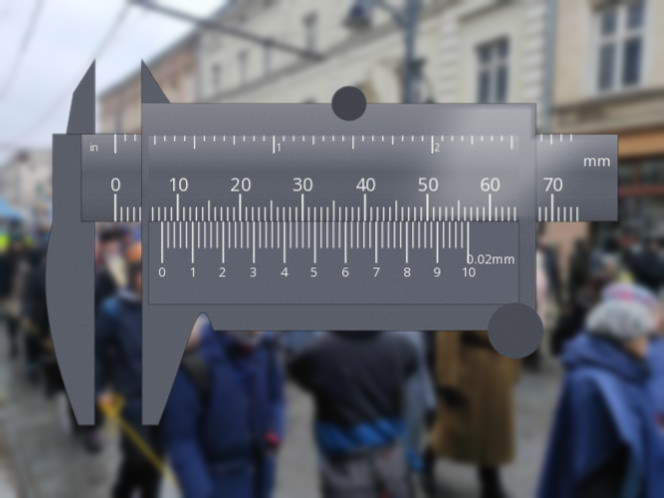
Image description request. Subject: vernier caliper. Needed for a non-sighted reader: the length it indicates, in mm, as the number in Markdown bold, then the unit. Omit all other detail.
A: **7.5** mm
